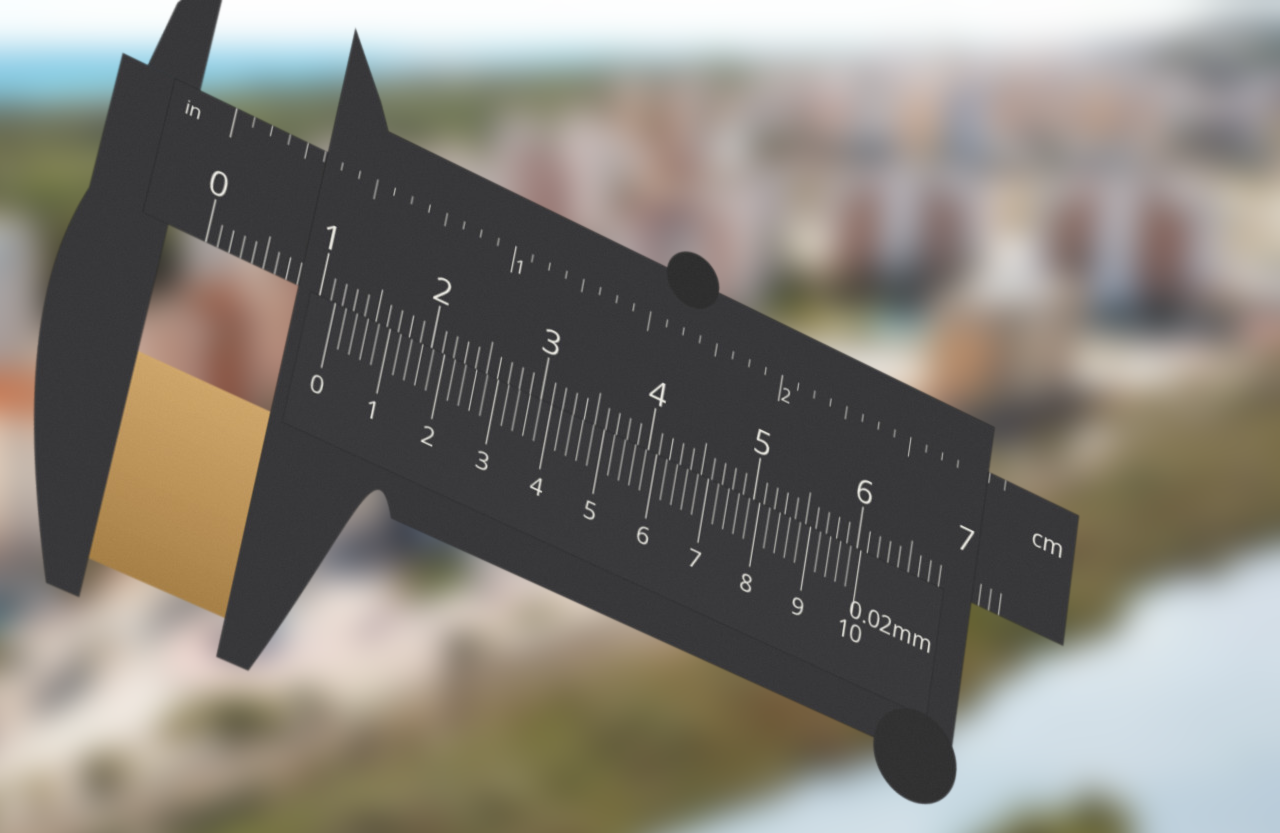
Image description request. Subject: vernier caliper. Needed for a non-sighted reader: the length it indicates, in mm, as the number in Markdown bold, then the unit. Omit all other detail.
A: **11.4** mm
